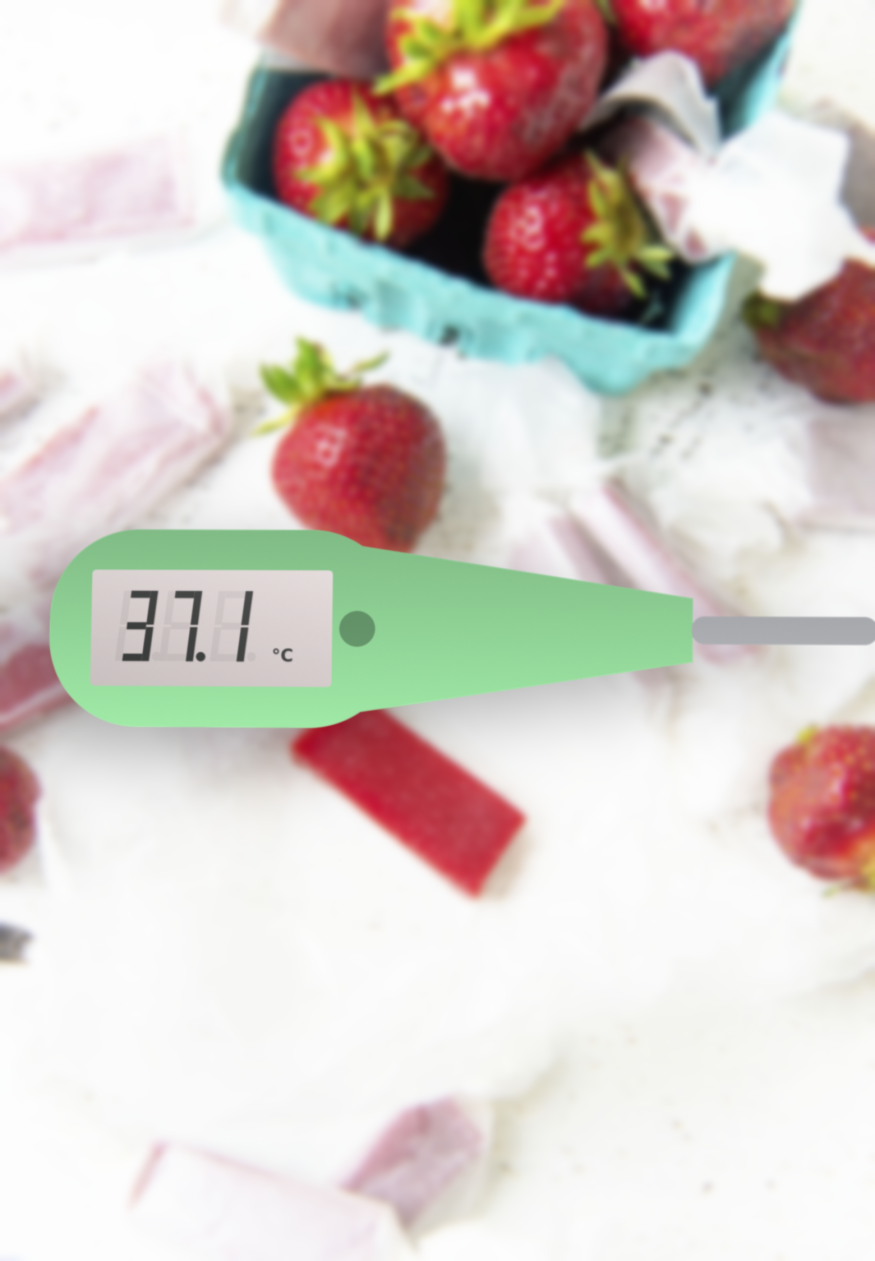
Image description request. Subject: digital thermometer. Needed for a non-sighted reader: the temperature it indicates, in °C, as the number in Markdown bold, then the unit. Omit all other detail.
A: **37.1** °C
